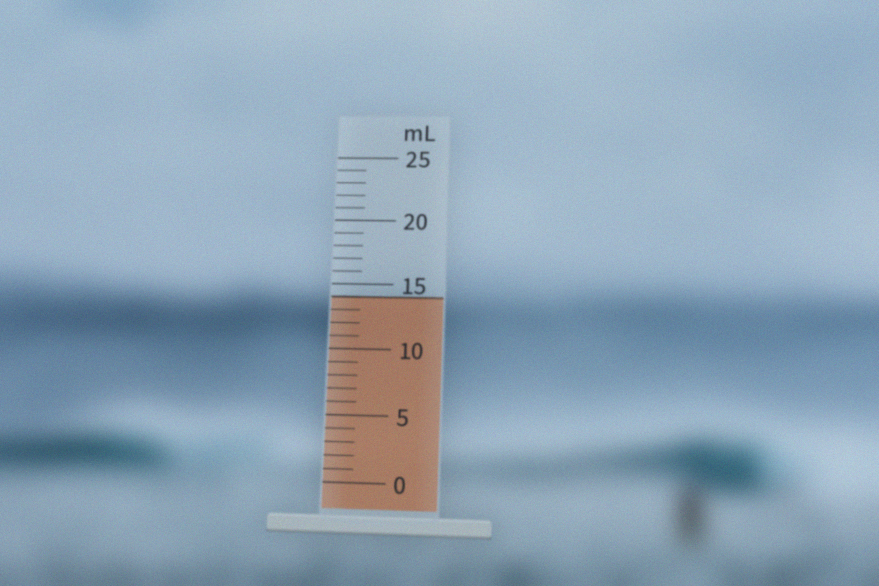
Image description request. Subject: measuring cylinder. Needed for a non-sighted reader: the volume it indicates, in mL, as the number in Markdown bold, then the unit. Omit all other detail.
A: **14** mL
